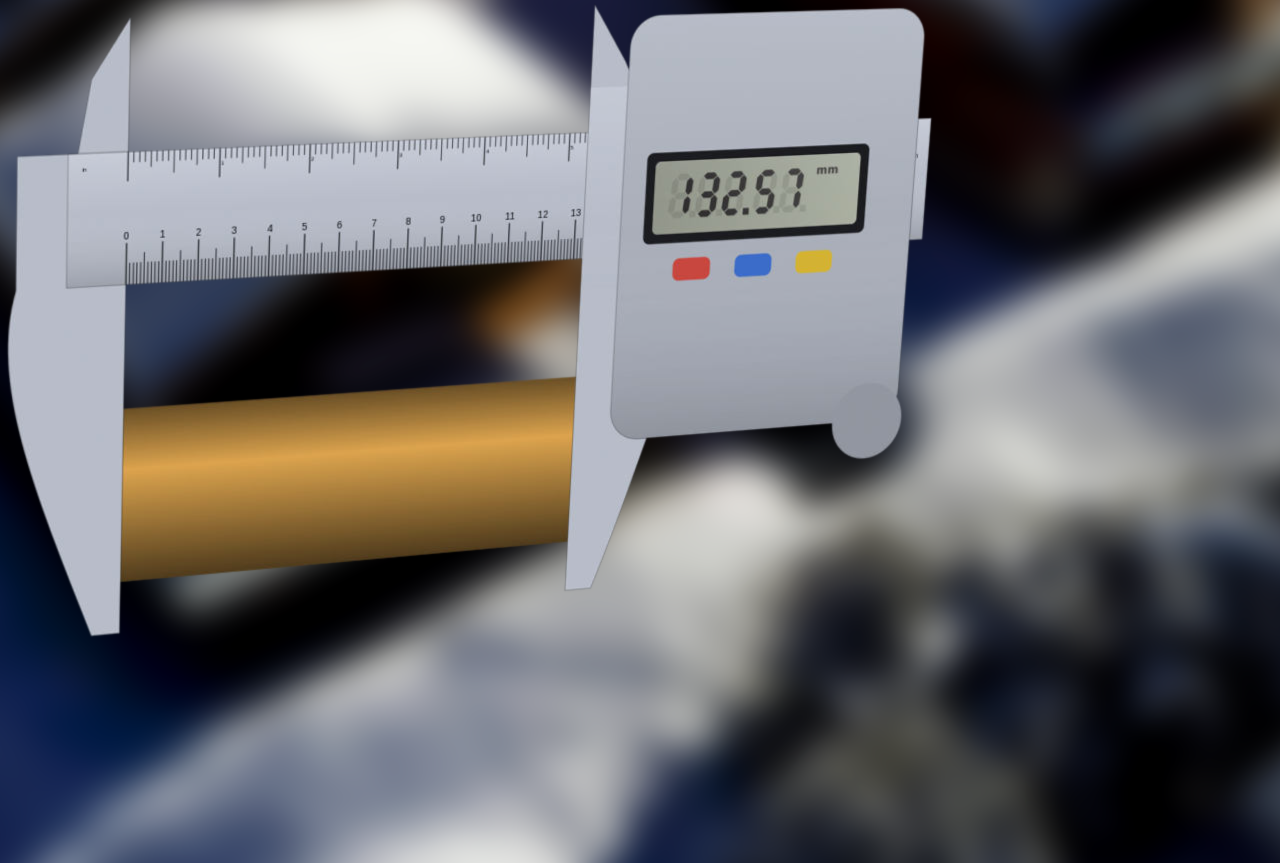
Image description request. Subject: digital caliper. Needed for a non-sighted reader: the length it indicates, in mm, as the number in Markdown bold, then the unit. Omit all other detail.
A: **132.57** mm
